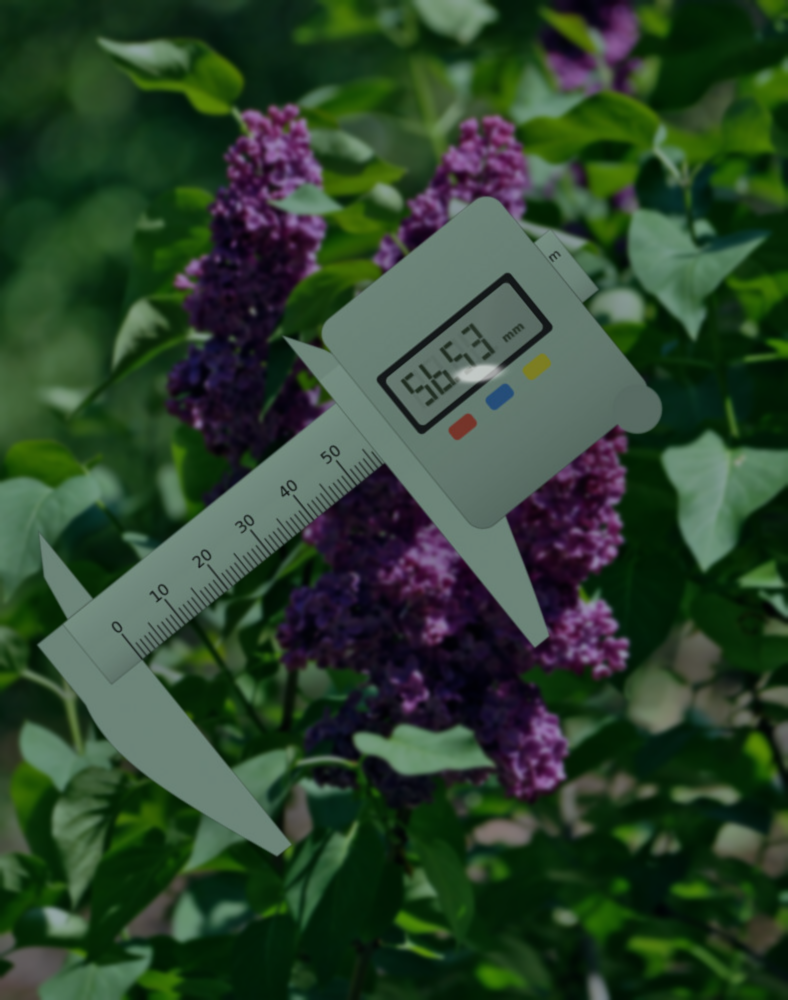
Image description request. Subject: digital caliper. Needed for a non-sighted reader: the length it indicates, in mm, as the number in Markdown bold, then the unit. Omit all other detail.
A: **56.53** mm
